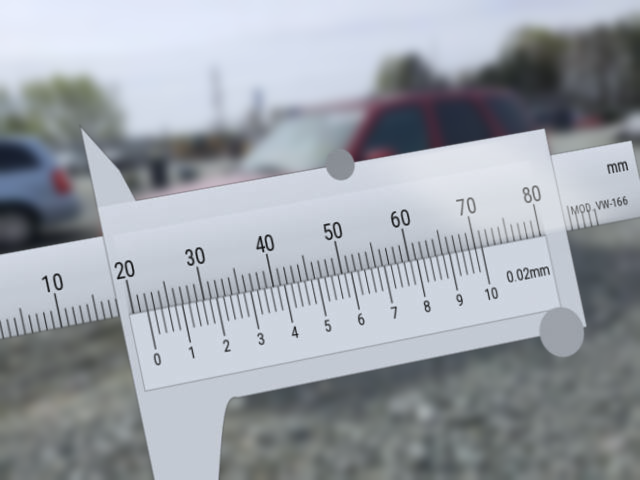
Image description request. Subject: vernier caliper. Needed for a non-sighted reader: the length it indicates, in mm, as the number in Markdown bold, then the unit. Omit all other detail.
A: **22.0** mm
